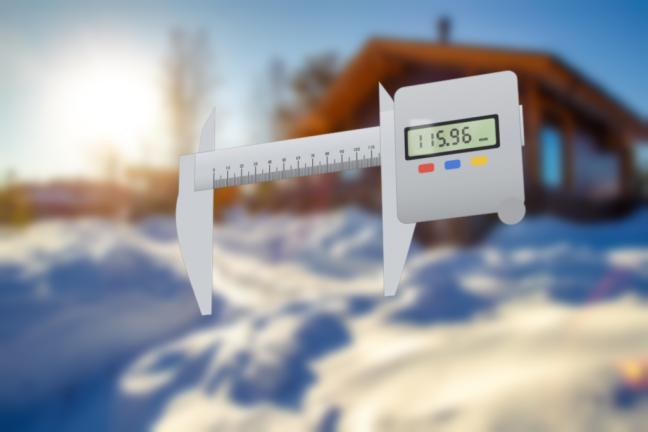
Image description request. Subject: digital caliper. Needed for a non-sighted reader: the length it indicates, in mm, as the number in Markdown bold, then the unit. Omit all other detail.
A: **115.96** mm
